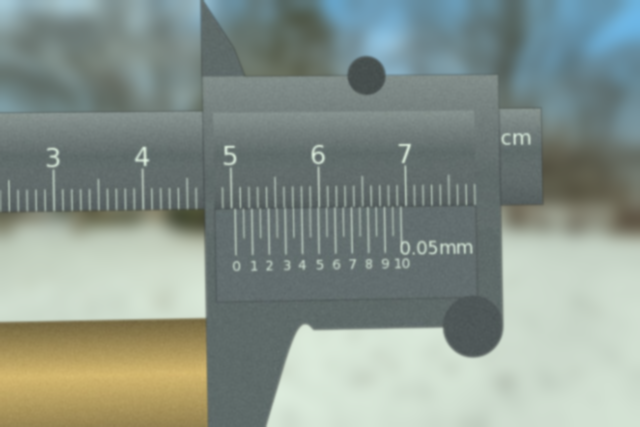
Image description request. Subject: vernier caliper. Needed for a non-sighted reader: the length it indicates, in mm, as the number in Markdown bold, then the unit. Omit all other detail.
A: **50.4** mm
